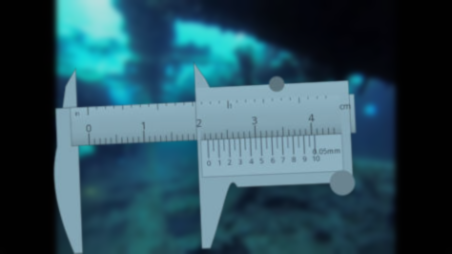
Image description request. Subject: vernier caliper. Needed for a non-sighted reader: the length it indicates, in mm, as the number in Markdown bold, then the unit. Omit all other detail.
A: **21.5** mm
